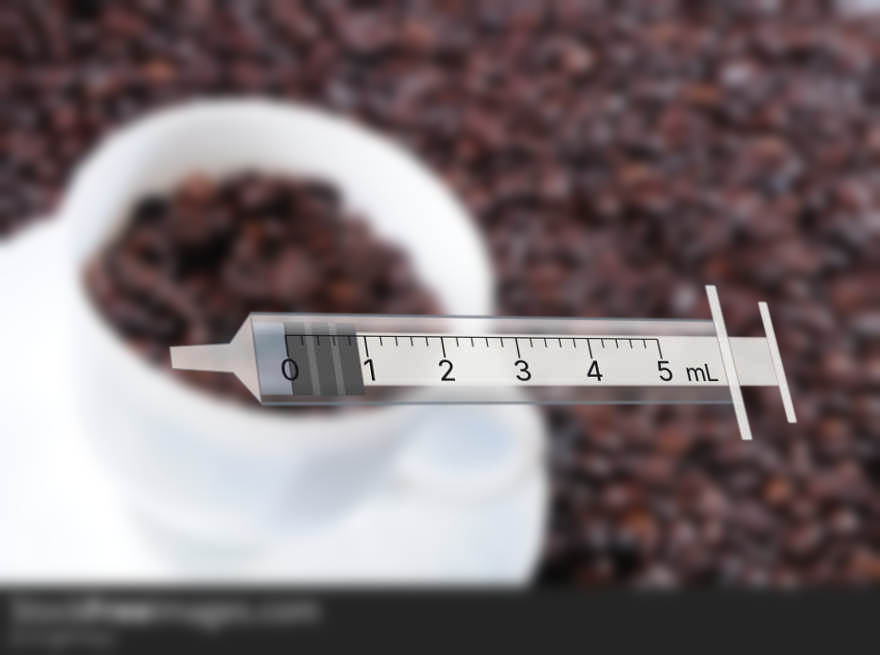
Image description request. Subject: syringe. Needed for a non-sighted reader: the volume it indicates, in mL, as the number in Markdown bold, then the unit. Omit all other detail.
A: **0** mL
